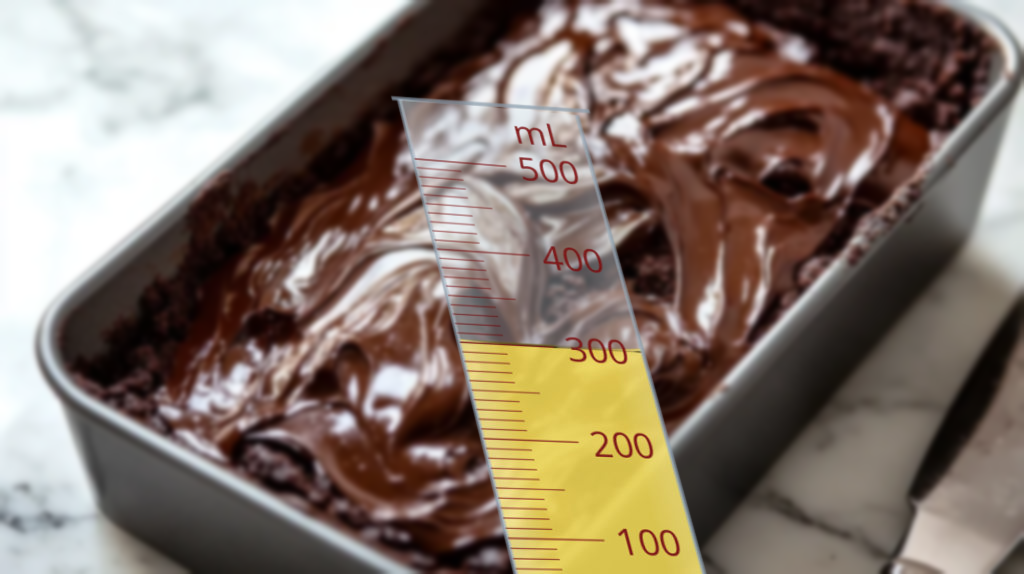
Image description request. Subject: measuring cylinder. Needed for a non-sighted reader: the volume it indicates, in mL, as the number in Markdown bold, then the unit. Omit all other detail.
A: **300** mL
